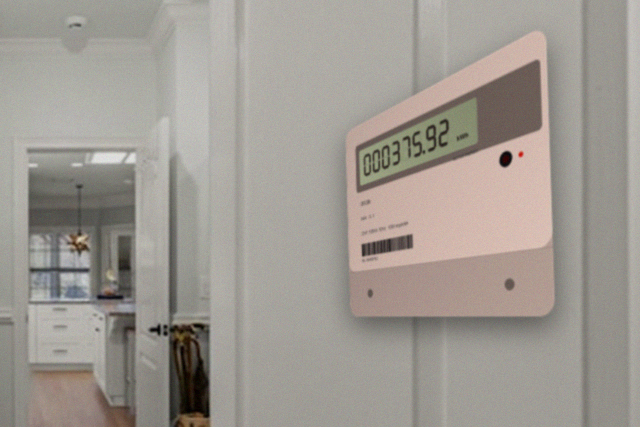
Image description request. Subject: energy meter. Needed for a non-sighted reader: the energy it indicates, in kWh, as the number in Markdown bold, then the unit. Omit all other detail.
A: **375.92** kWh
